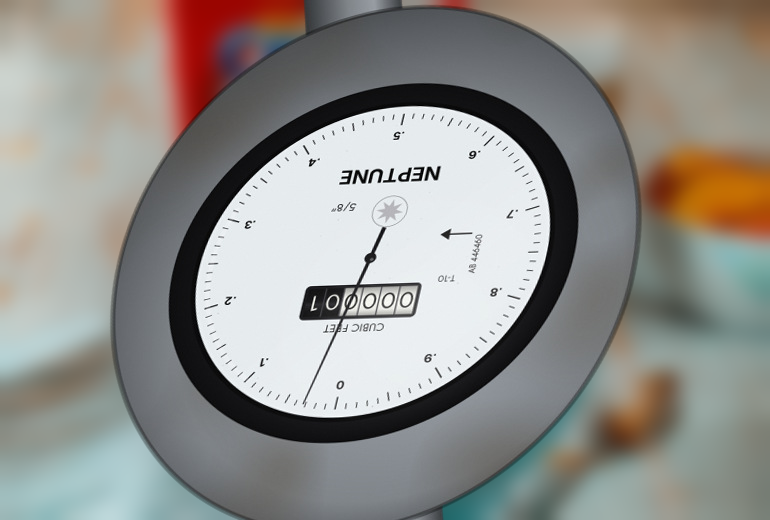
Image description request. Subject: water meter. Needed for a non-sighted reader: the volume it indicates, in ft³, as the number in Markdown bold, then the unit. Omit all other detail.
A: **1.03** ft³
